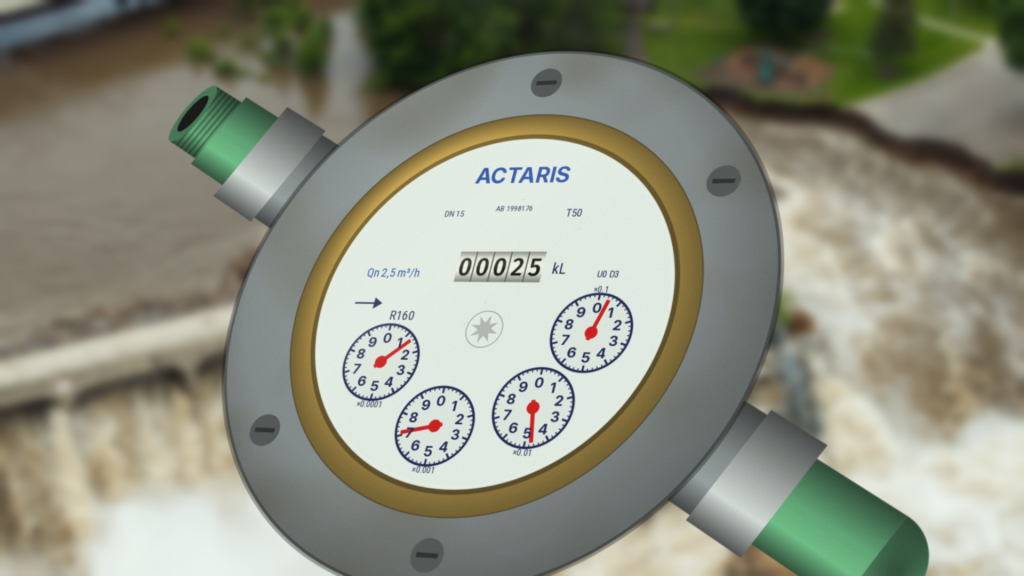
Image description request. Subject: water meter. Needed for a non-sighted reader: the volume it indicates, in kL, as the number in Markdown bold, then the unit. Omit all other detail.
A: **25.0471** kL
